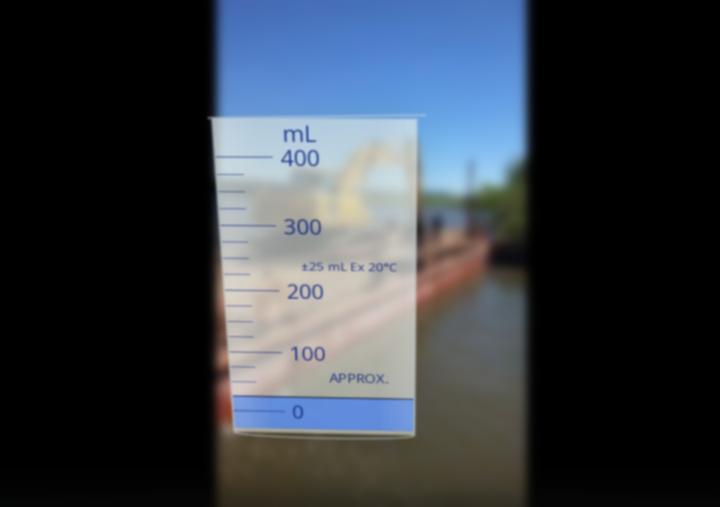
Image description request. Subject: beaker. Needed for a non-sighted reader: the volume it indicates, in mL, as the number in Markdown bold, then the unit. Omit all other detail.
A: **25** mL
